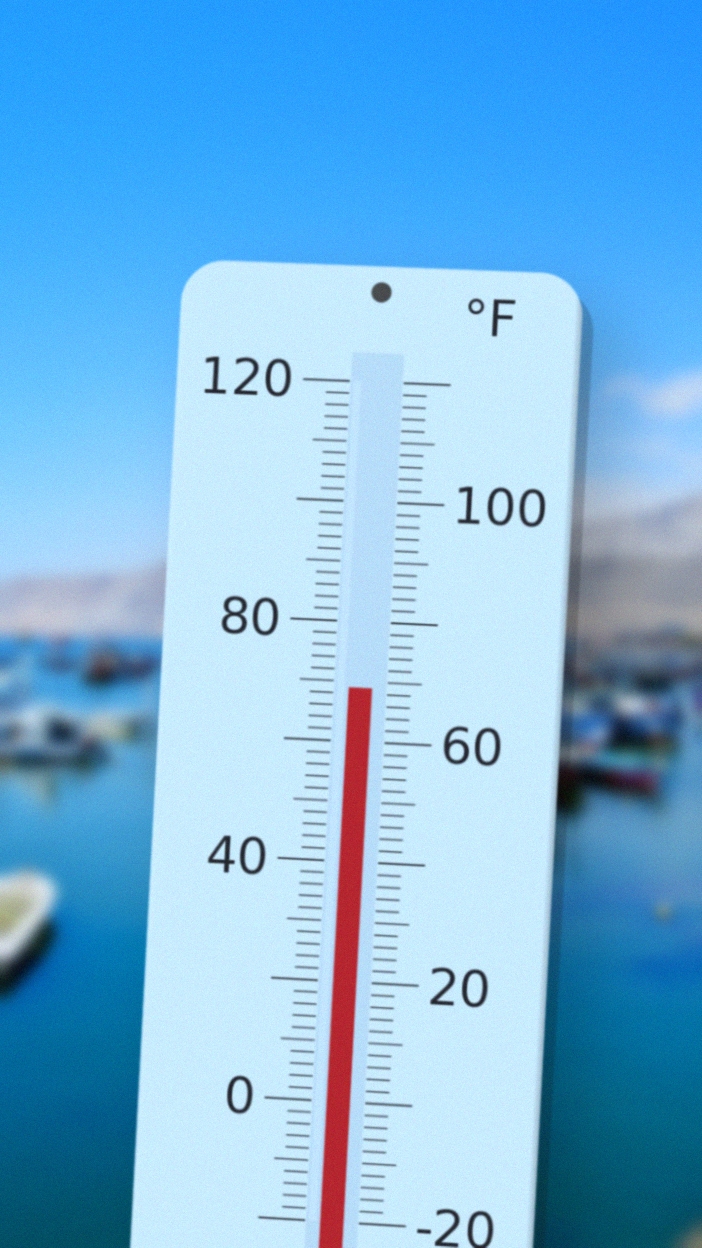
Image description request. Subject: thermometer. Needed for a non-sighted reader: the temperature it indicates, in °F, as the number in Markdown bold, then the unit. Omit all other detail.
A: **69** °F
